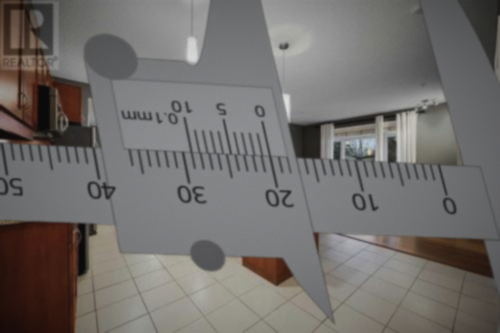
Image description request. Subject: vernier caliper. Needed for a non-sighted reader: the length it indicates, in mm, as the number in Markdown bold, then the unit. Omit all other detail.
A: **20.0** mm
